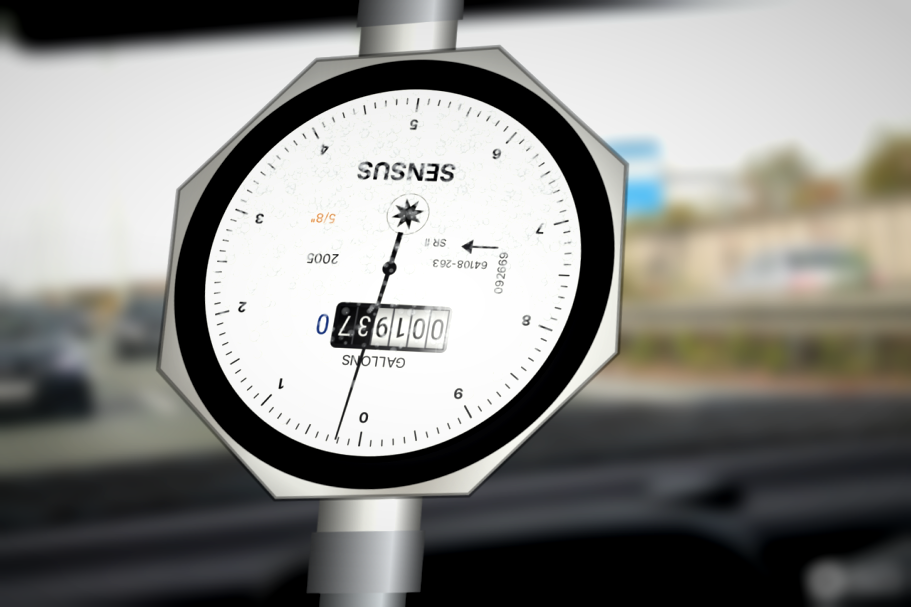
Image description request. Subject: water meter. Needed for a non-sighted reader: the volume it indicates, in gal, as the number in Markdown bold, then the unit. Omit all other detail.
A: **19370.2** gal
